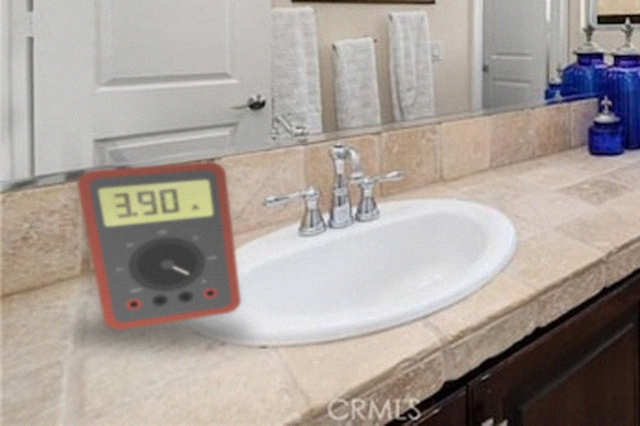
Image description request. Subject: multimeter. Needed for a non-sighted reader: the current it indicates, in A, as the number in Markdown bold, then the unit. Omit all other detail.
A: **3.90** A
